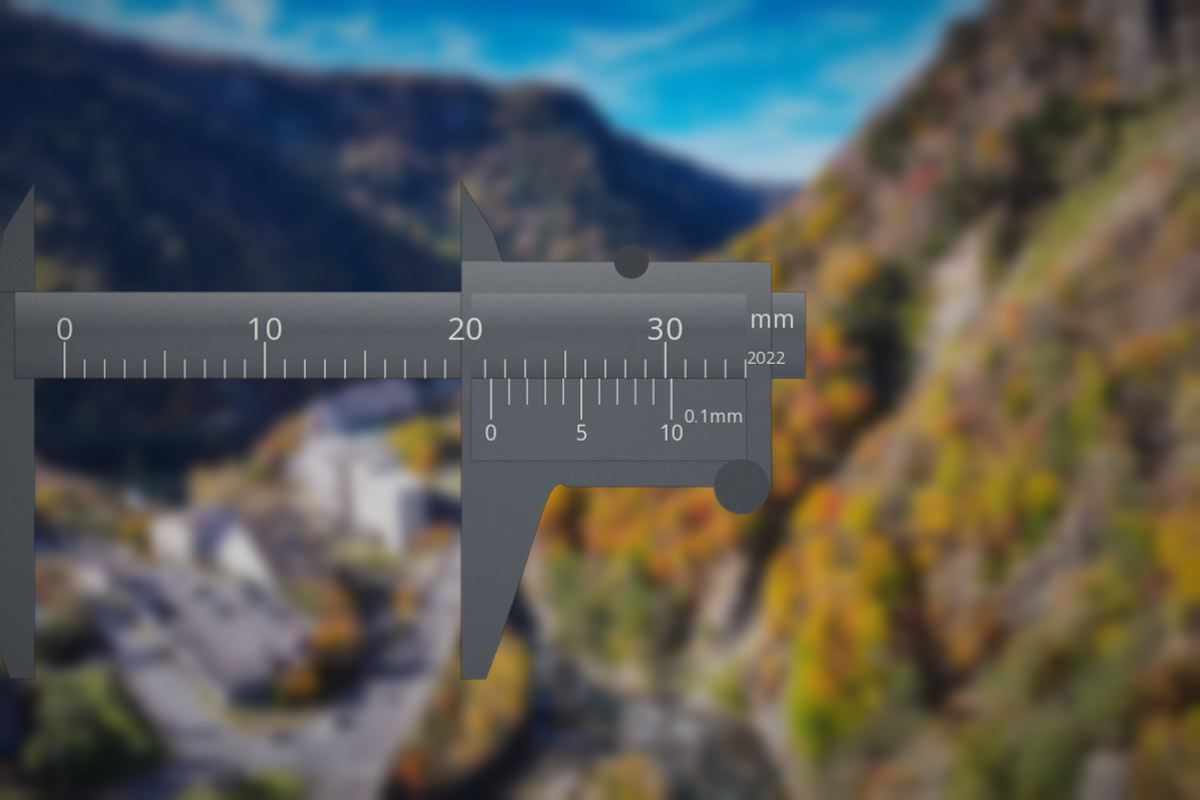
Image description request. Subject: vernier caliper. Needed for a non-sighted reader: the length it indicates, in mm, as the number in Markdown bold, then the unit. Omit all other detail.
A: **21.3** mm
